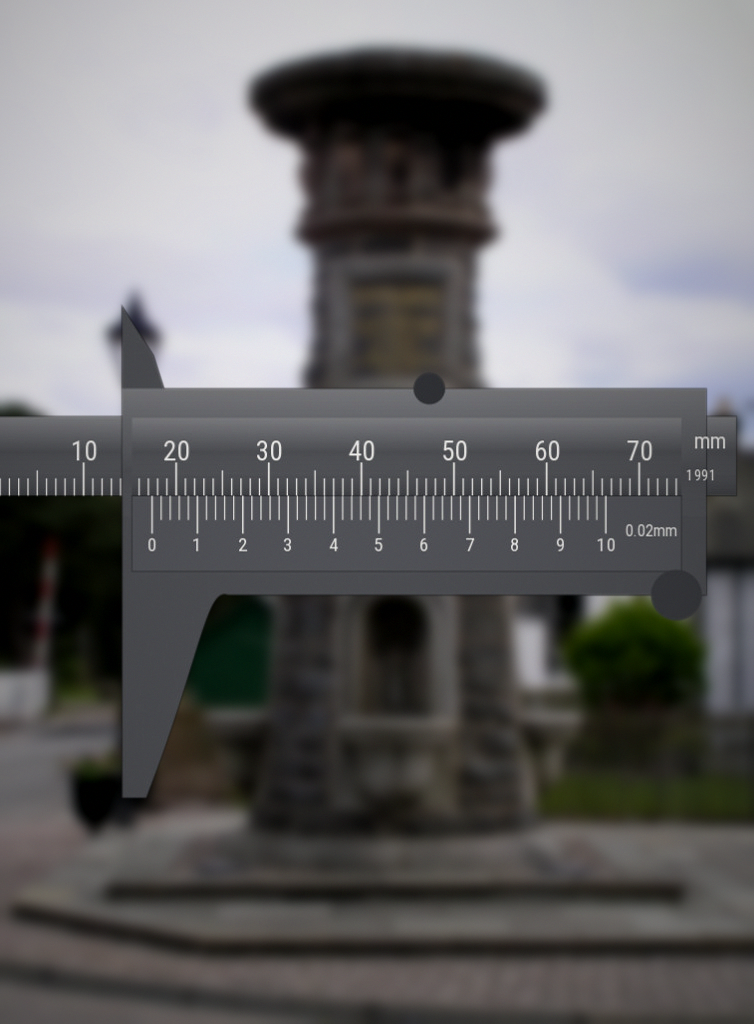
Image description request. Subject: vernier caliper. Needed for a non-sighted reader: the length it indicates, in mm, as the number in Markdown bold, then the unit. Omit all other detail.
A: **17.4** mm
